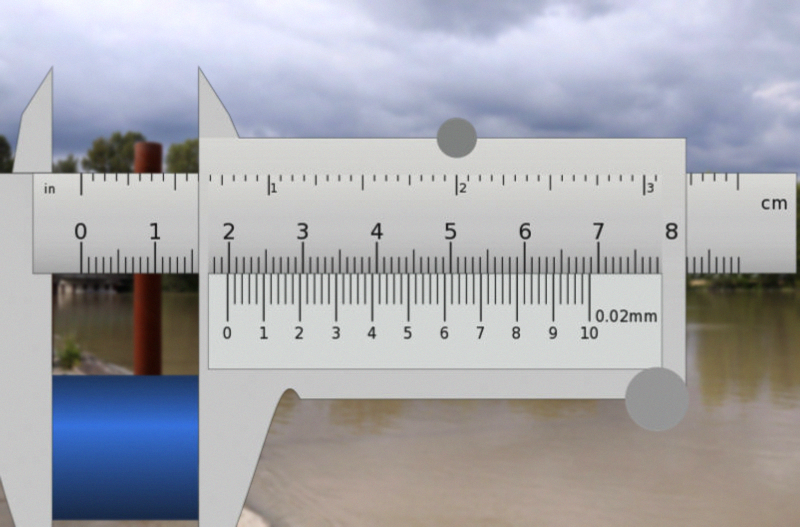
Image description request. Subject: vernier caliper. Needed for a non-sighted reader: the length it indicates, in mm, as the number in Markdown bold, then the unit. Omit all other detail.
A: **19.8** mm
